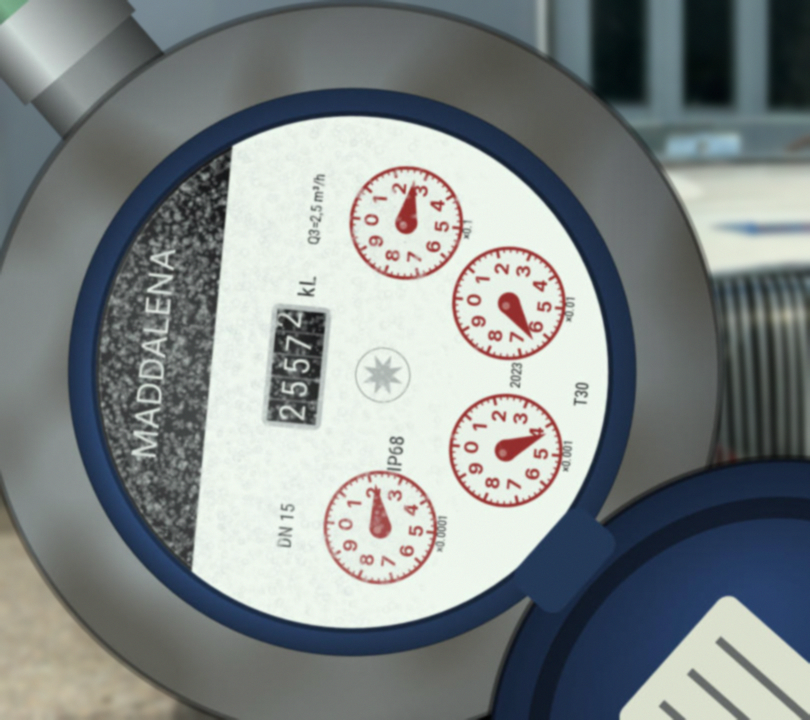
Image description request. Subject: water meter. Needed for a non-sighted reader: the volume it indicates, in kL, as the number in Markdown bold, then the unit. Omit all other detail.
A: **25572.2642** kL
